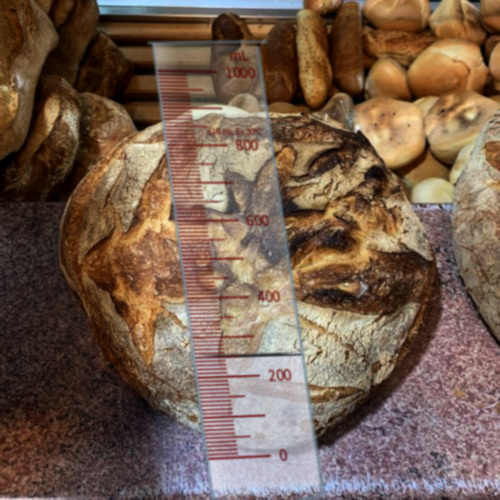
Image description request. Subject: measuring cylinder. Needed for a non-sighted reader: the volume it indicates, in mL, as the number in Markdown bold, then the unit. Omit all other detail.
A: **250** mL
